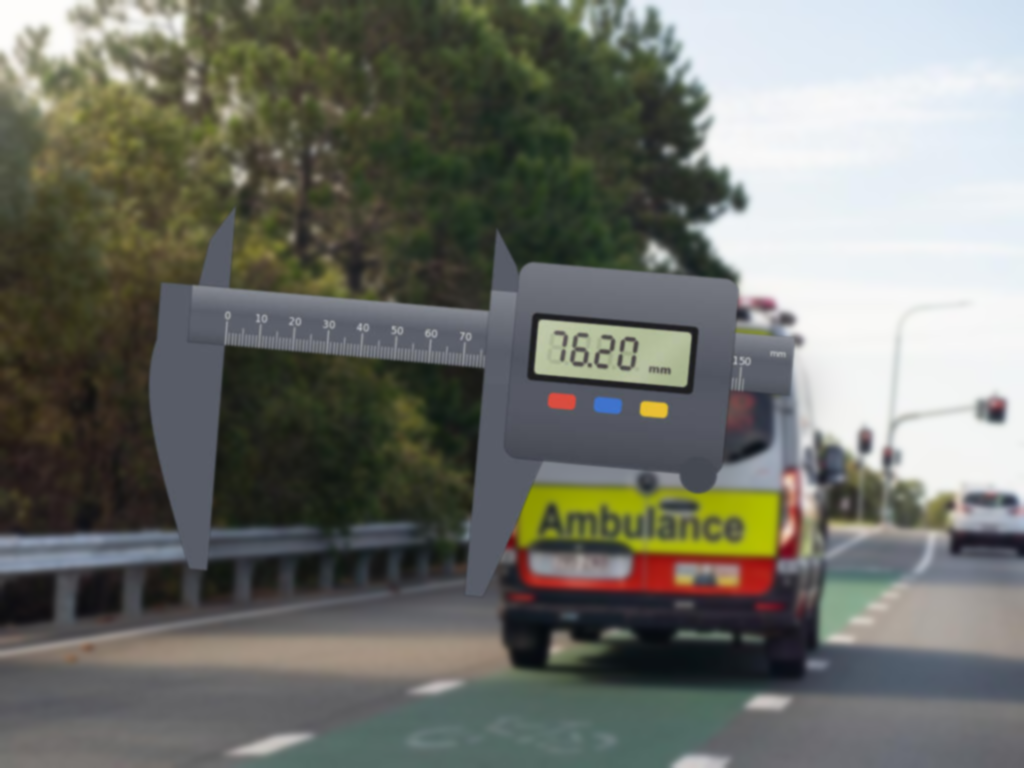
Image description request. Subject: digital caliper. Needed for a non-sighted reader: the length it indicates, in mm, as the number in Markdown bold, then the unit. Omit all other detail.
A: **76.20** mm
